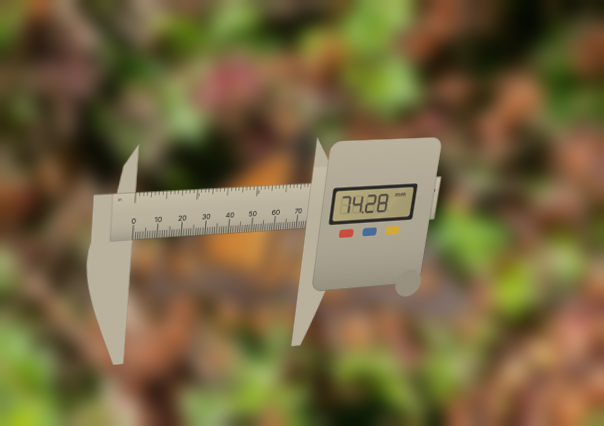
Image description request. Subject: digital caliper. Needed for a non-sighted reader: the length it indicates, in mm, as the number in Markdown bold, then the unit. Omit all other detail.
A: **74.28** mm
